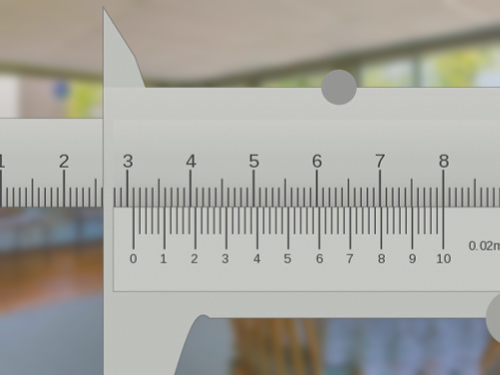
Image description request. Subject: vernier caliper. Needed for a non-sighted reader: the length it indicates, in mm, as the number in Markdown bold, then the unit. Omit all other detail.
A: **31.0** mm
